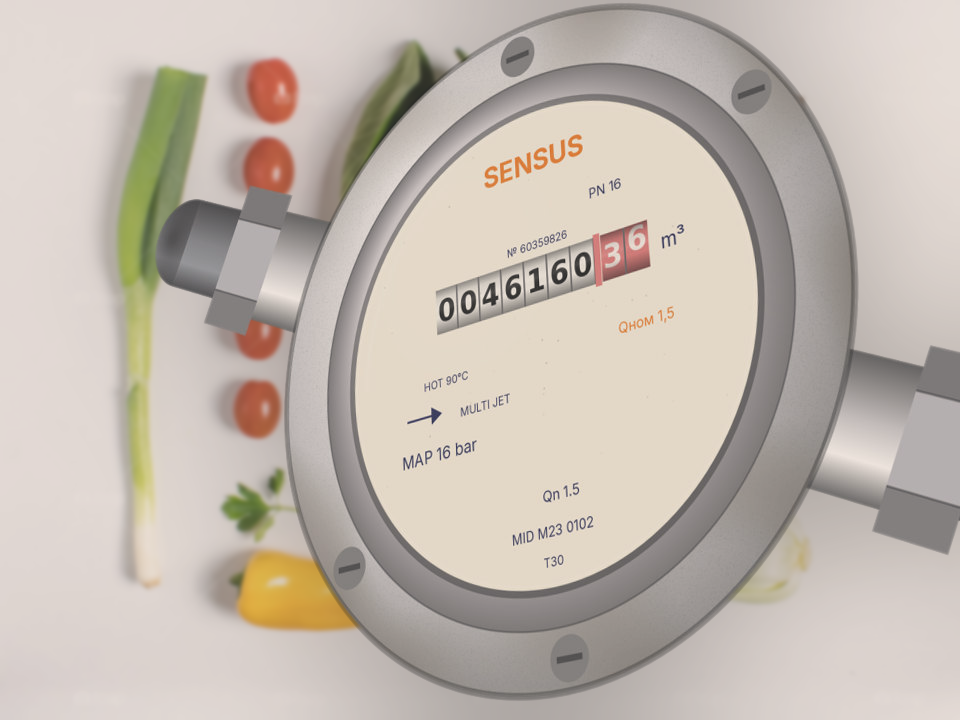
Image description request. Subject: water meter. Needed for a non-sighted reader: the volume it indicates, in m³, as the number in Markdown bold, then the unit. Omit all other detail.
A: **46160.36** m³
